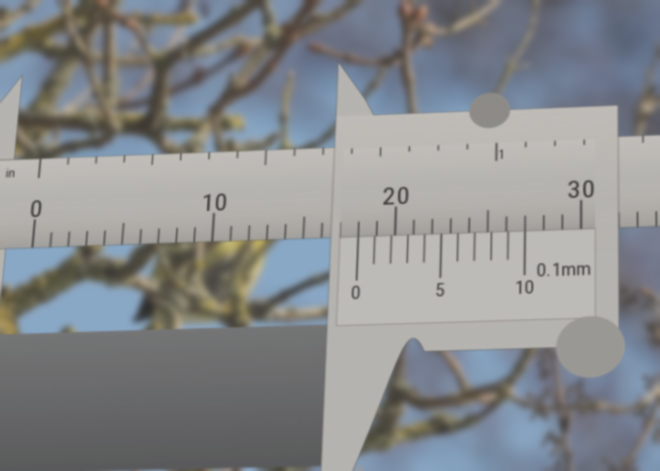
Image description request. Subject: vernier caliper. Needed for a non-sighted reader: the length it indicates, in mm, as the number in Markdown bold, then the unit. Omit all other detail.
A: **18.0** mm
